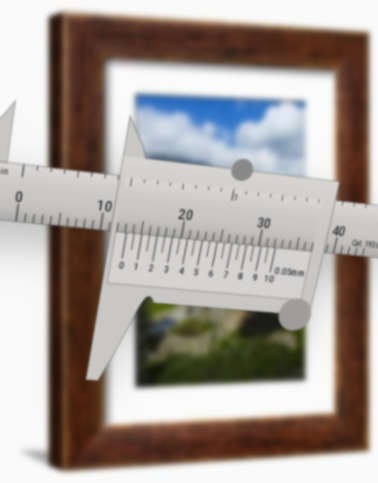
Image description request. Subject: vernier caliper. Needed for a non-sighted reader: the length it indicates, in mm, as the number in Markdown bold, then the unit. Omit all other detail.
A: **13.2** mm
